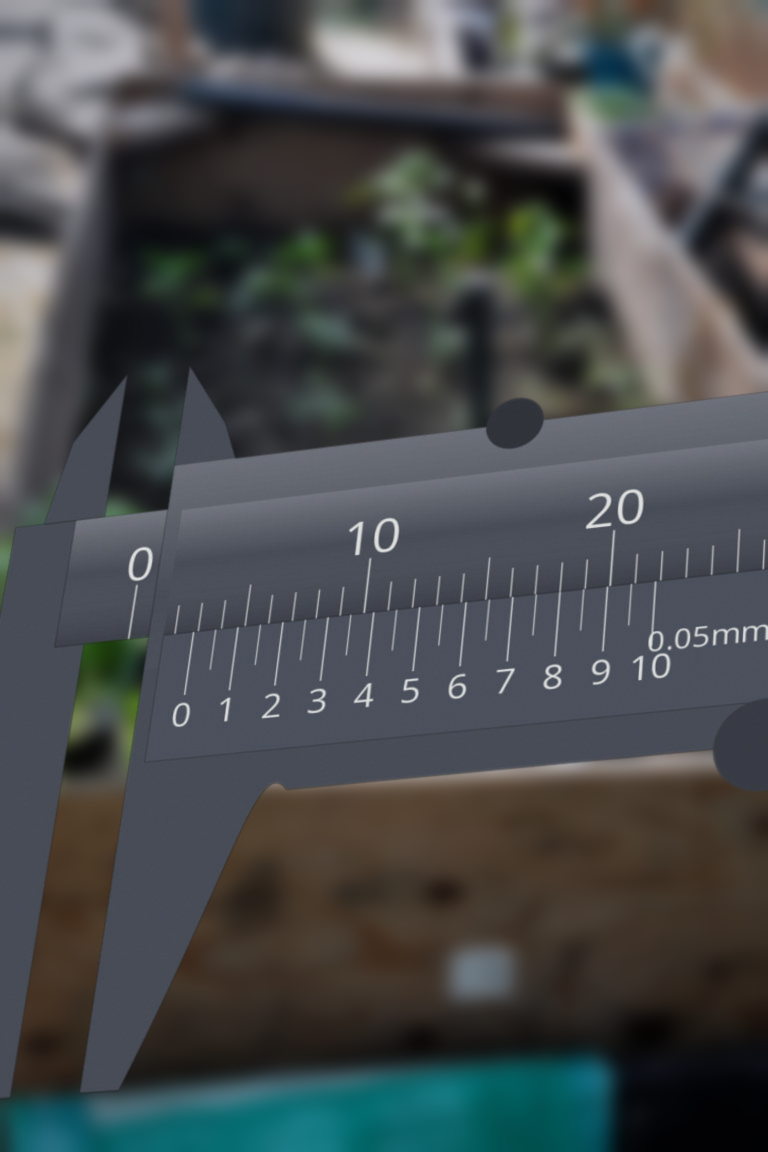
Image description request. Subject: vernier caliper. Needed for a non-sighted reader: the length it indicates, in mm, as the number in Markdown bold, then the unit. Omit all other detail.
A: **2.8** mm
